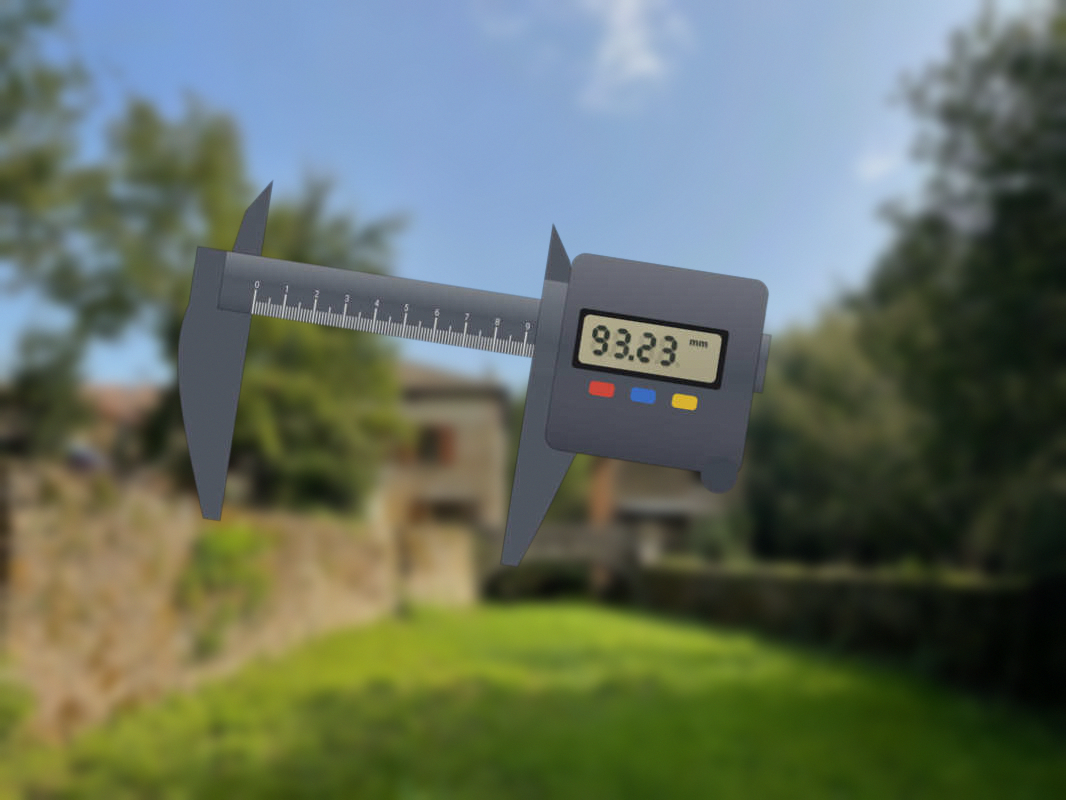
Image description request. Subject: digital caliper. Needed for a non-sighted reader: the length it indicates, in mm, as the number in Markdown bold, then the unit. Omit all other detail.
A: **93.23** mm
